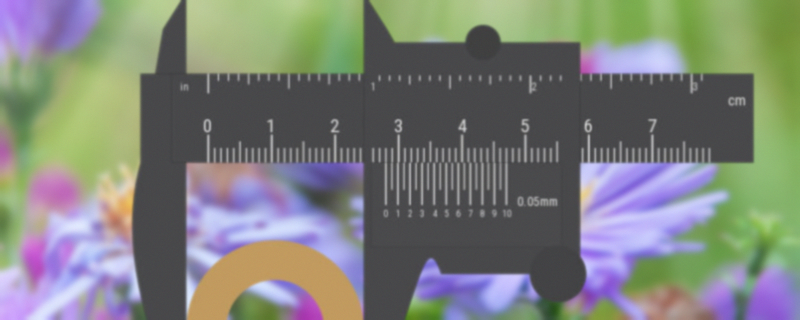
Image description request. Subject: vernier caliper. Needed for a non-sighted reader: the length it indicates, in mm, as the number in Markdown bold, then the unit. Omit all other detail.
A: **28.0** mm
